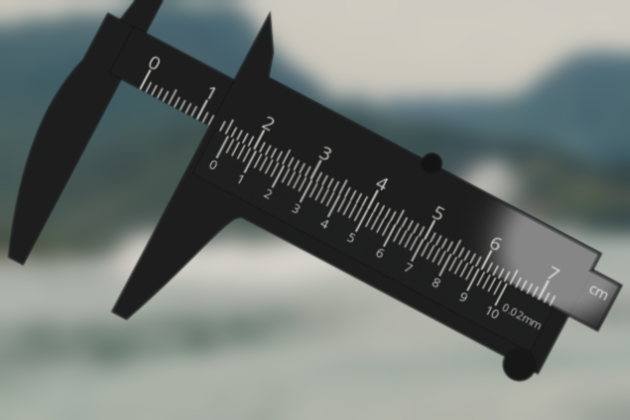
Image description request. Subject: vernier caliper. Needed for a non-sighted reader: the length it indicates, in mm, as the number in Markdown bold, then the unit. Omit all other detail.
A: **15.5** mm
